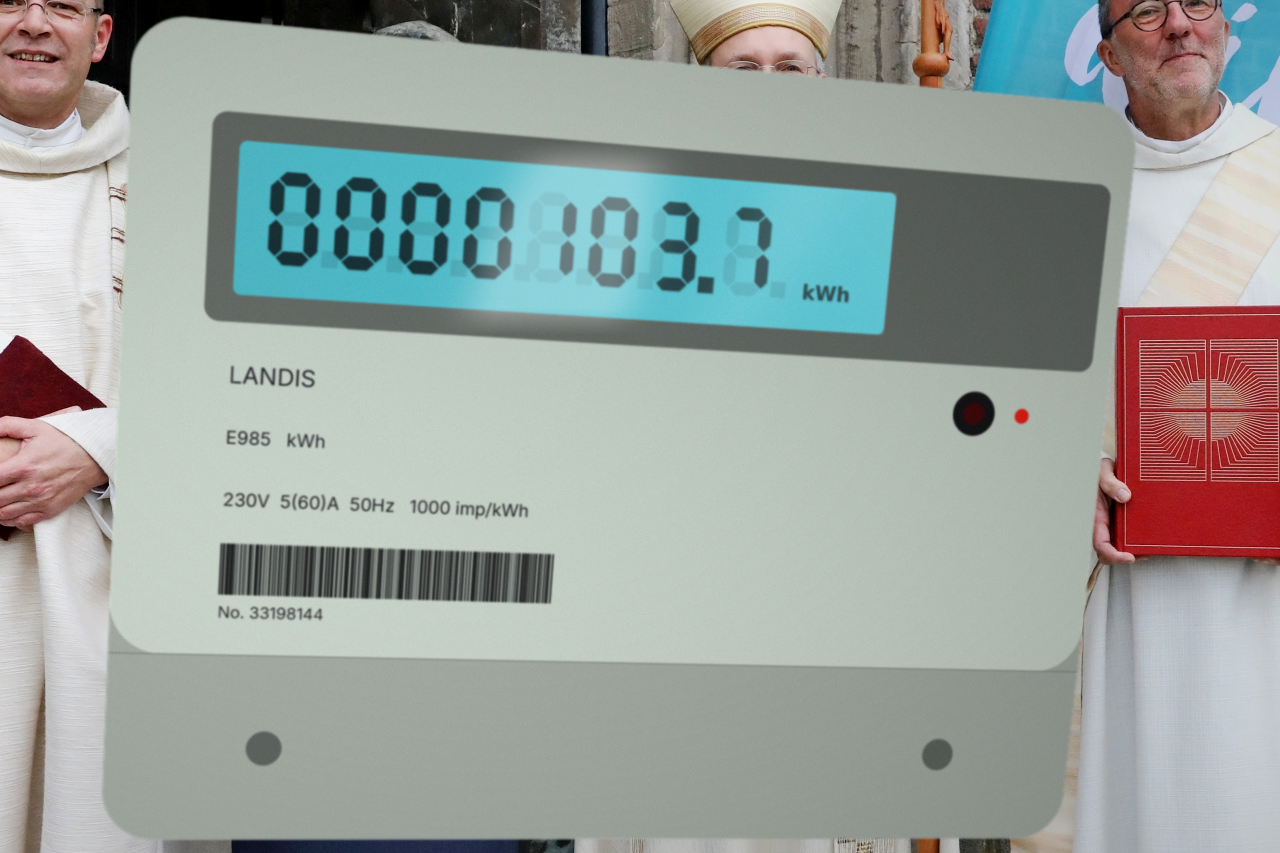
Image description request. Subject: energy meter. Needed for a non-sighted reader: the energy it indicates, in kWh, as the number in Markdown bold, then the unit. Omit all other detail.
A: **103.7** kWh
